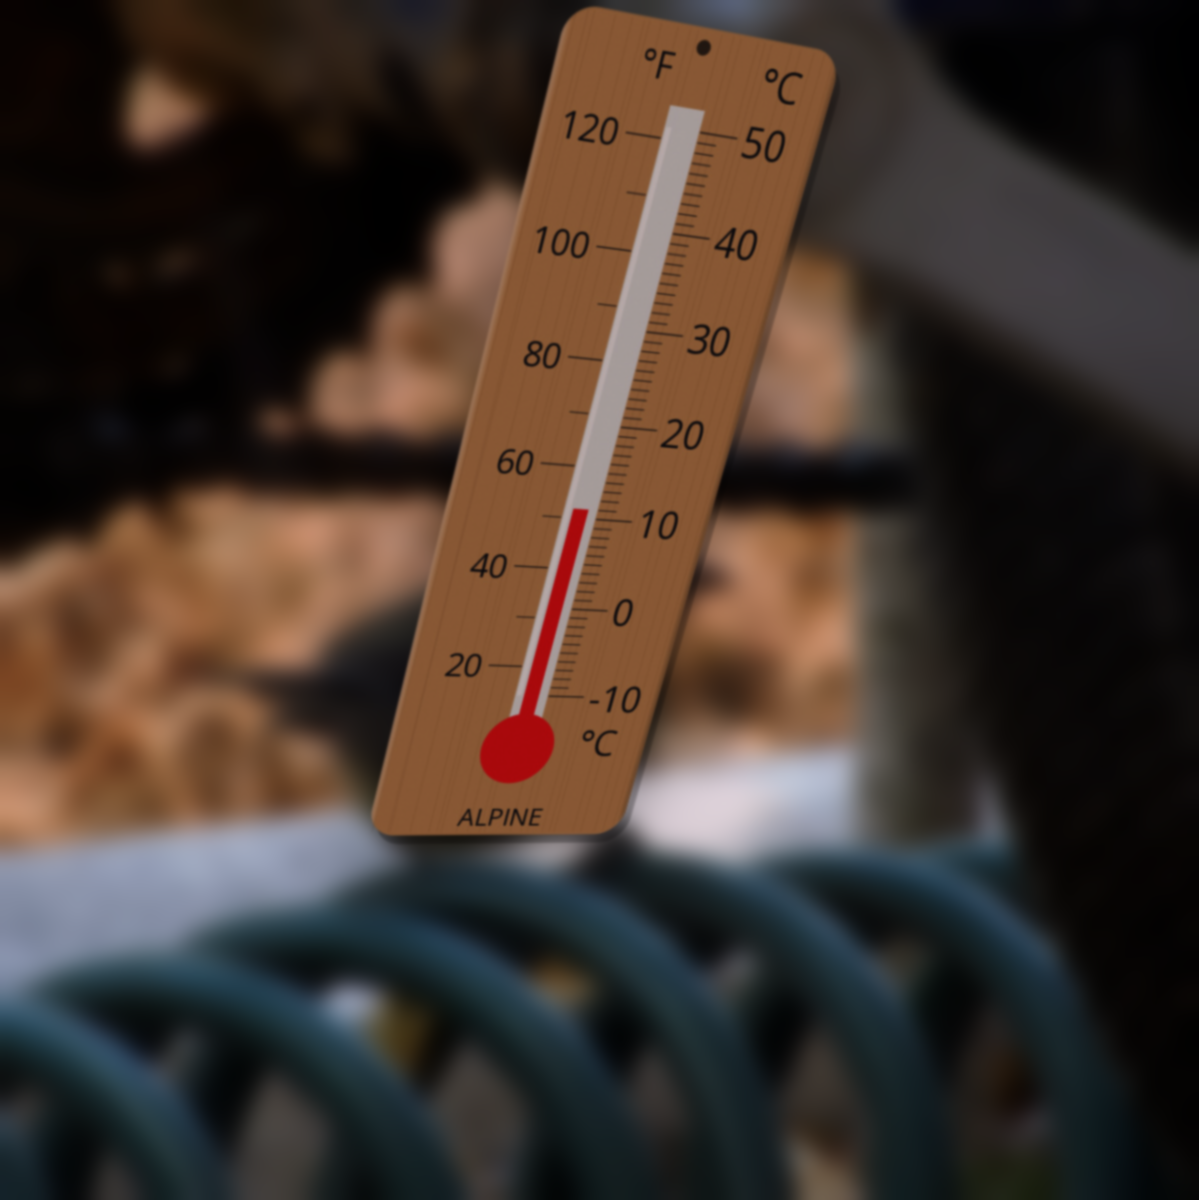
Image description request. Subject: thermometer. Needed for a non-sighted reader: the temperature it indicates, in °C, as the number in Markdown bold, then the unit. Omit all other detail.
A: **11** °C
